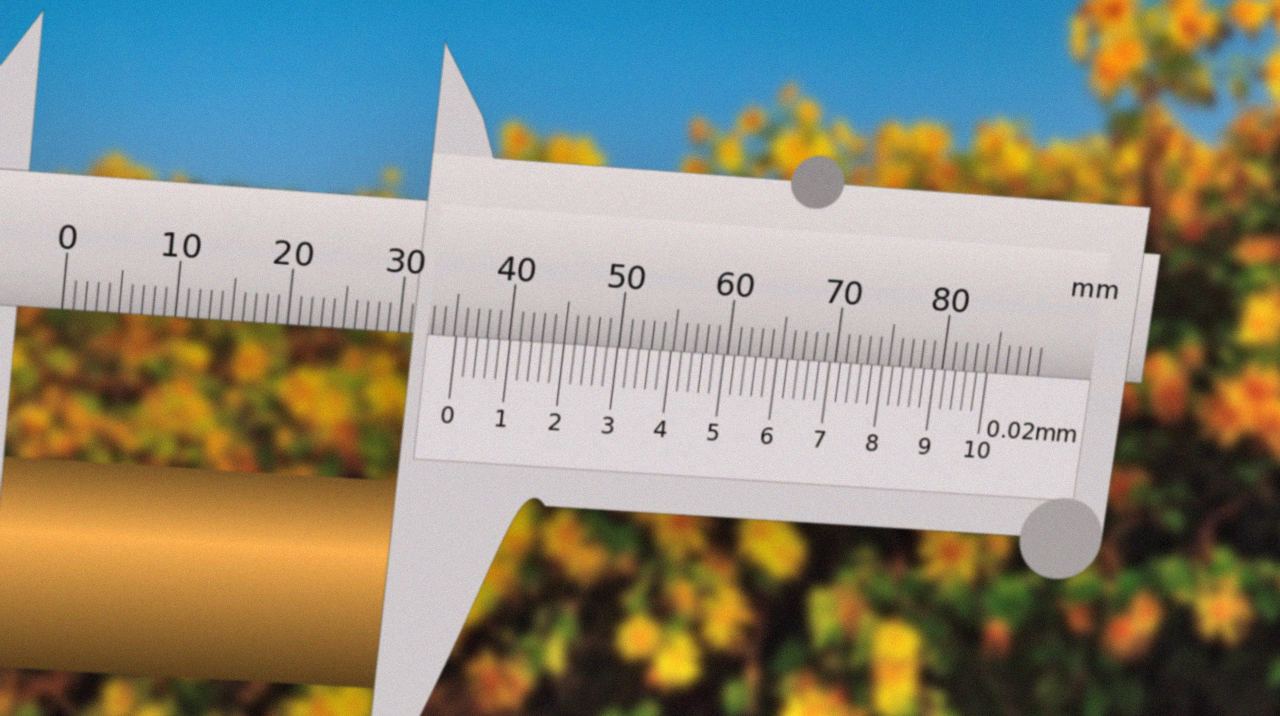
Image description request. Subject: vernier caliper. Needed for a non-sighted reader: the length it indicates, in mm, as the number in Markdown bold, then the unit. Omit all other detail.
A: **35.2** mm
